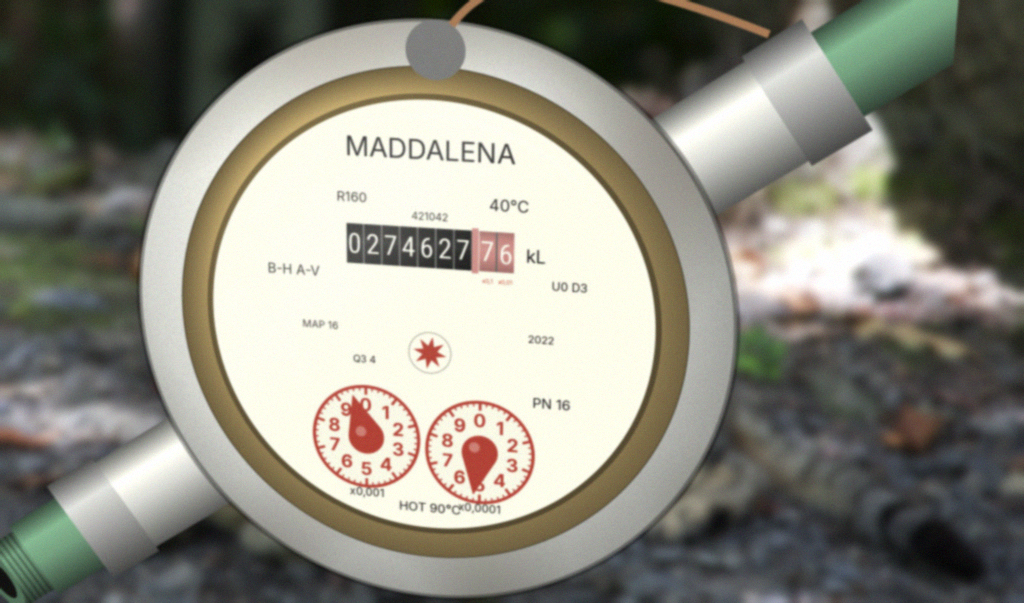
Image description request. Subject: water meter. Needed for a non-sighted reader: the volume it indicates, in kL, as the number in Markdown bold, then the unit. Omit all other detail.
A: **274627.7595** kL
